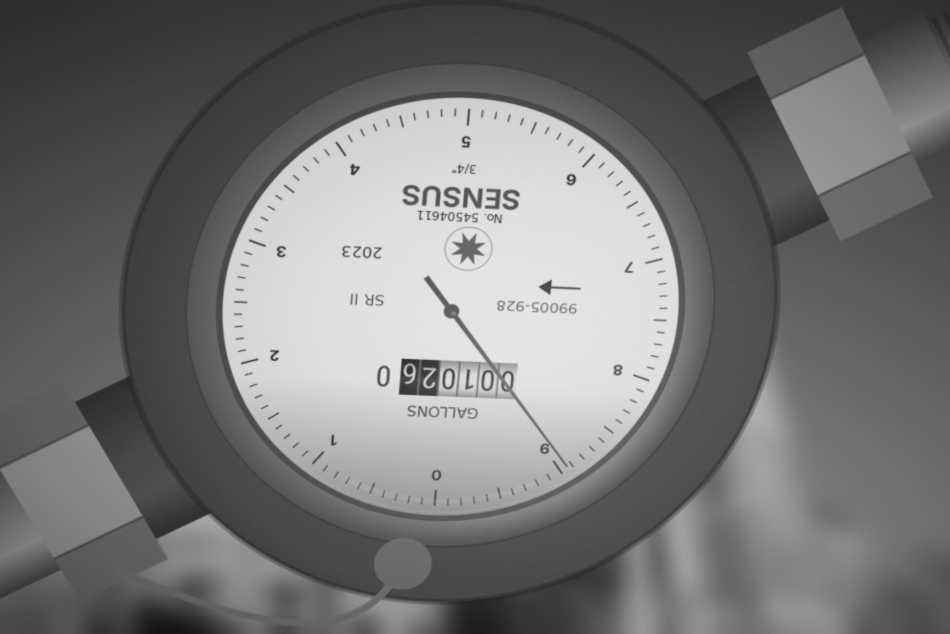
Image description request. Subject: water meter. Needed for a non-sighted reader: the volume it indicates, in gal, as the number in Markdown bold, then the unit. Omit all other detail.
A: **10258.9** gal
